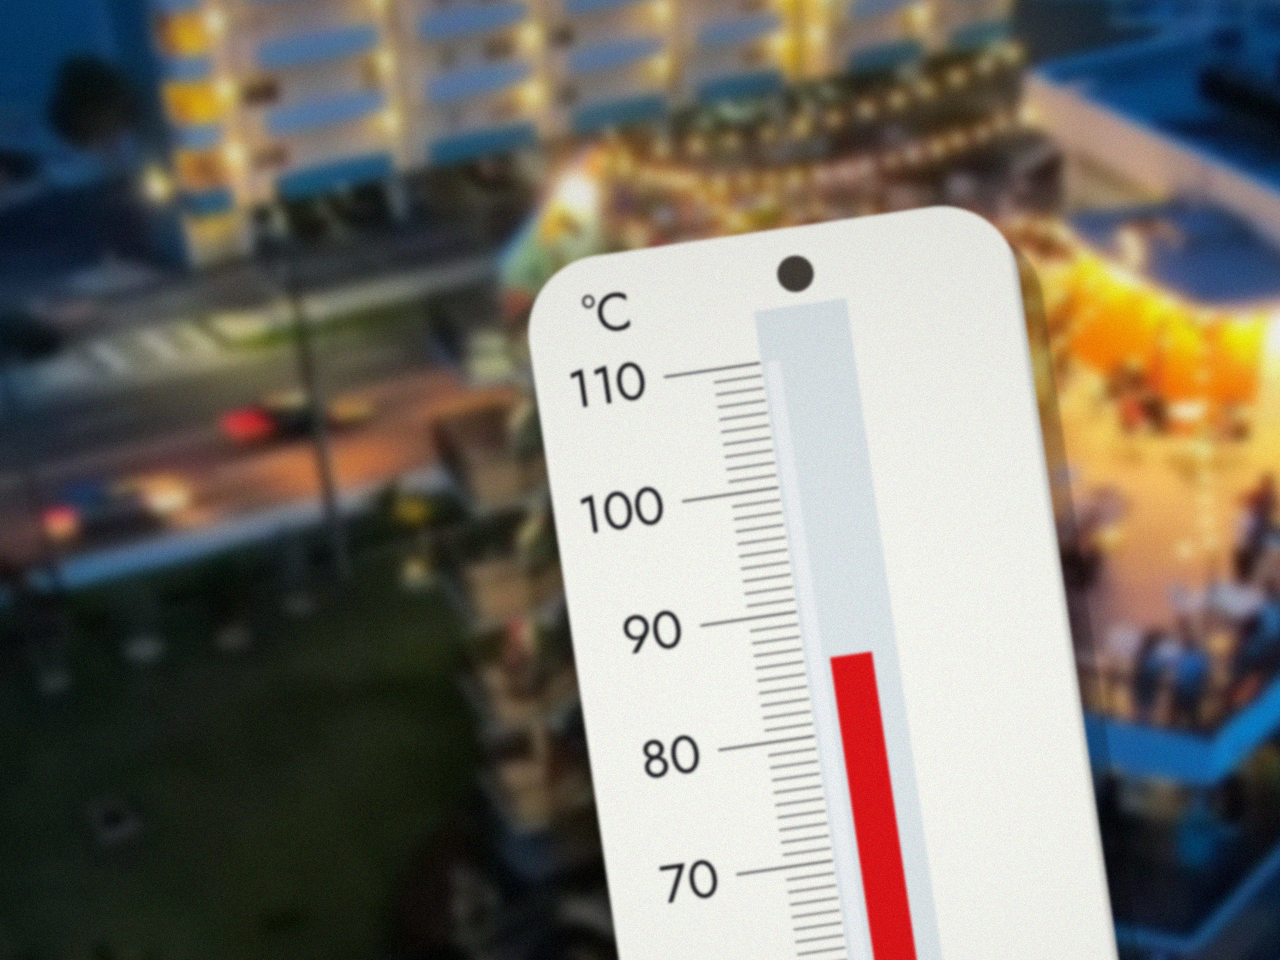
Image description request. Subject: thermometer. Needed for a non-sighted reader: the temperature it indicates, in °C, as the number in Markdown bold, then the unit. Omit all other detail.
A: **86** °C
